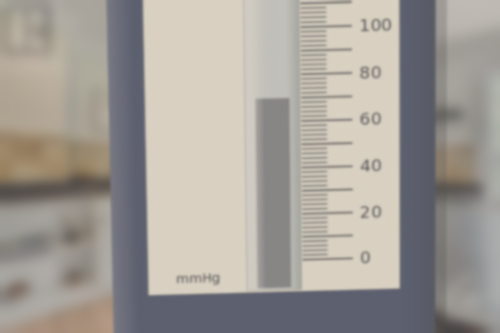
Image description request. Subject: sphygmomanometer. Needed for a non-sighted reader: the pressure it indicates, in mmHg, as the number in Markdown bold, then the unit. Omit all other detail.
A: **70** mmHg
